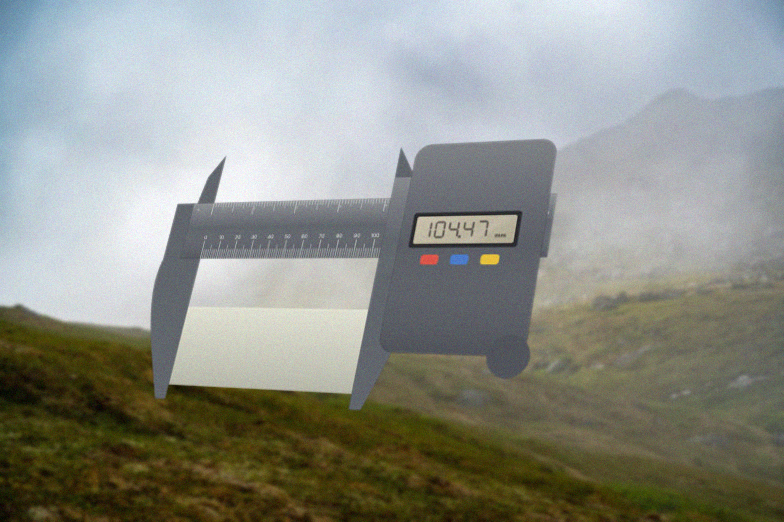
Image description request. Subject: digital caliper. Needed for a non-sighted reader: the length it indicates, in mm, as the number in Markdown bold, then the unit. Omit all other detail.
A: **104.47** mm
